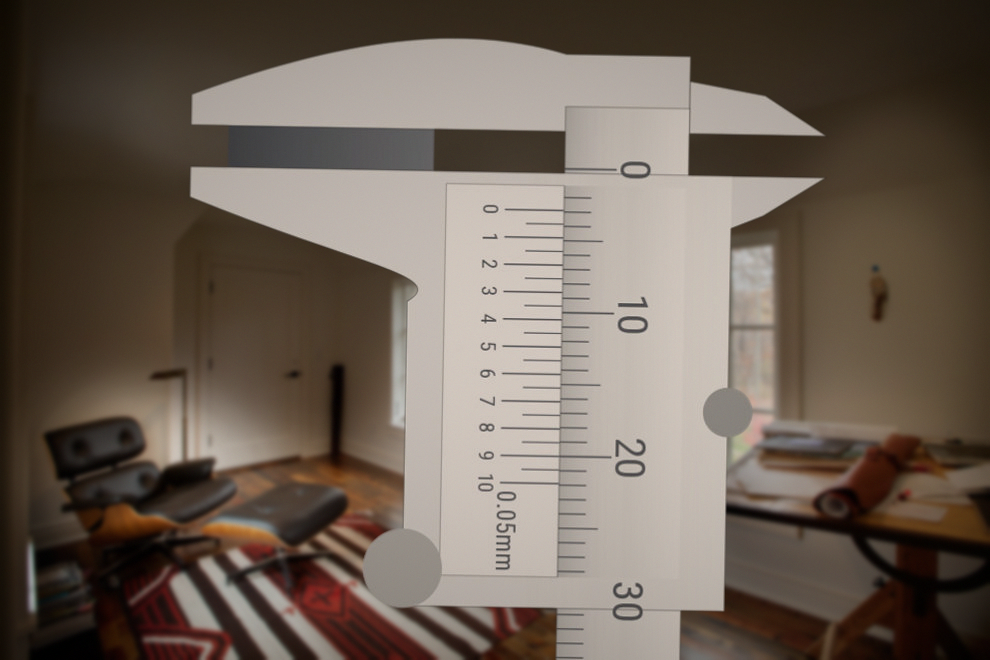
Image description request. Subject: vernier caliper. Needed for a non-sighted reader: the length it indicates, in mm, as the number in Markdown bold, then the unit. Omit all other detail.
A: **2.9** mm
